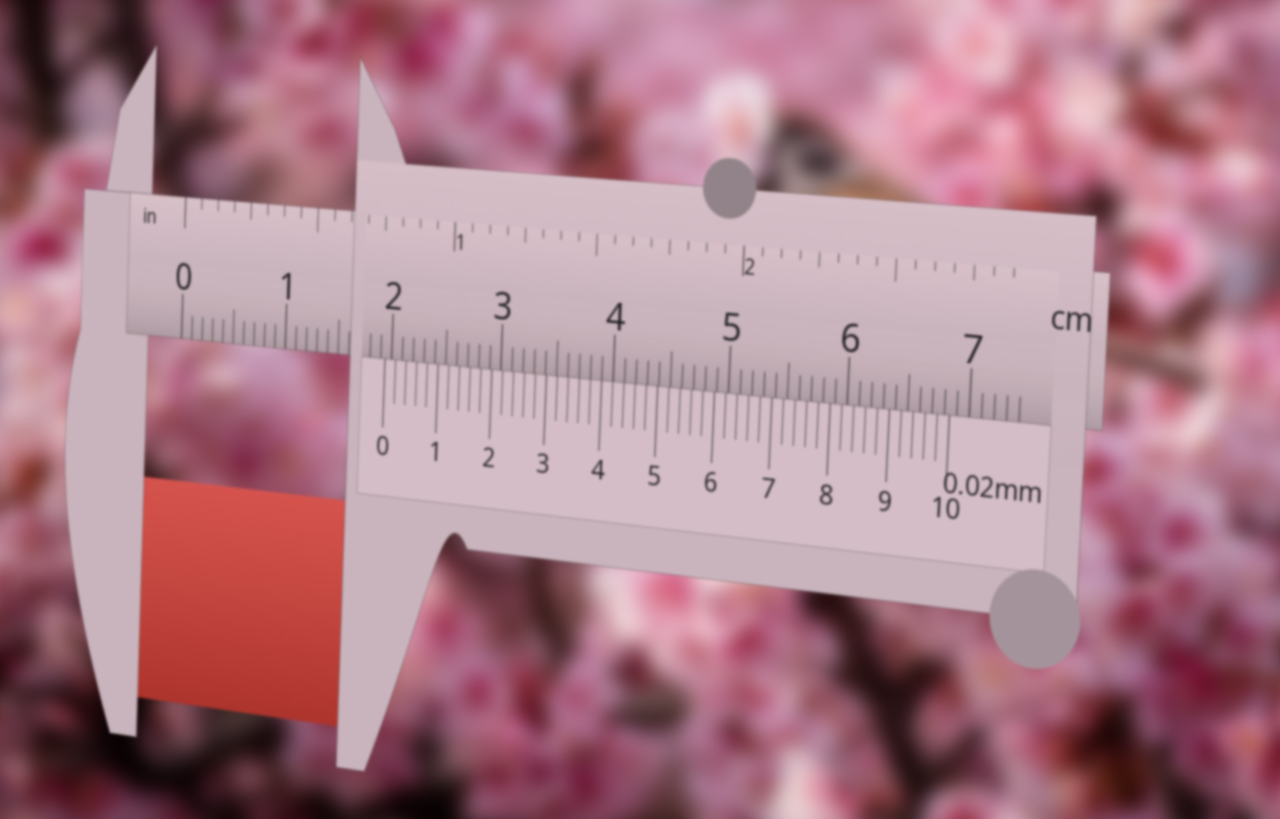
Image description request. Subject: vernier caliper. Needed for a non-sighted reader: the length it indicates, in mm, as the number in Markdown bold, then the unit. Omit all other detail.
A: **19.4** mm
